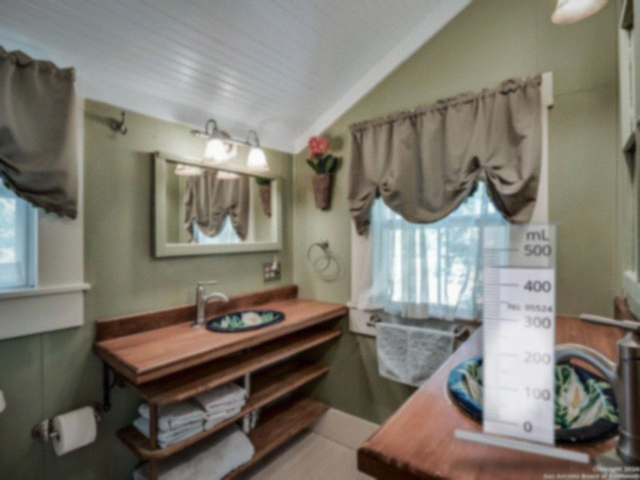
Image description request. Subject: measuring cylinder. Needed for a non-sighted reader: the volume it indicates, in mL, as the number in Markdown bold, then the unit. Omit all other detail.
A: **450** mL
